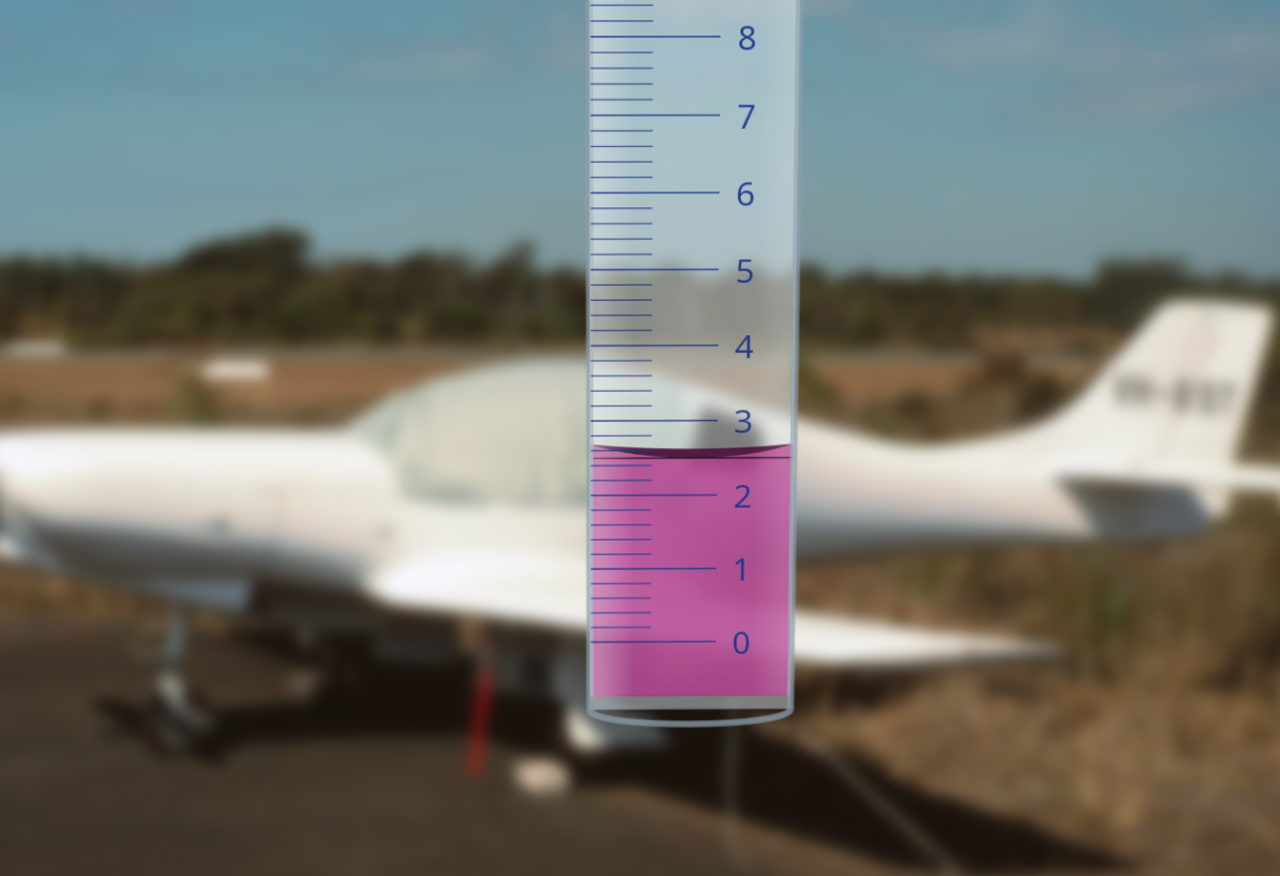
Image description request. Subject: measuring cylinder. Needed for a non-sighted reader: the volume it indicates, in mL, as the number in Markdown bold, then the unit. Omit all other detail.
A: **2.5** mL
